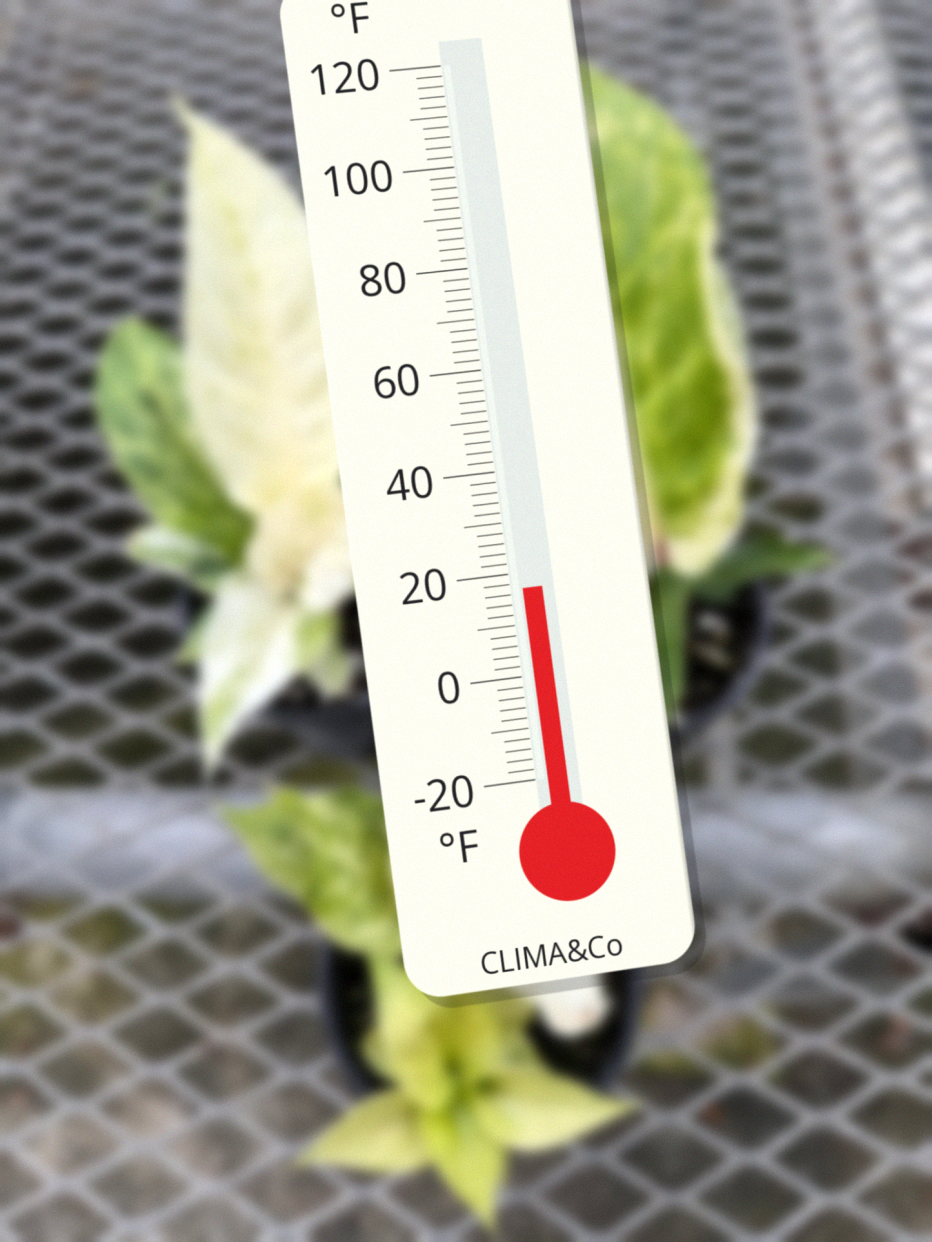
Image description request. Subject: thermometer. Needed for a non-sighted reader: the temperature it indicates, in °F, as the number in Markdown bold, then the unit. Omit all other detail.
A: **17** °F
